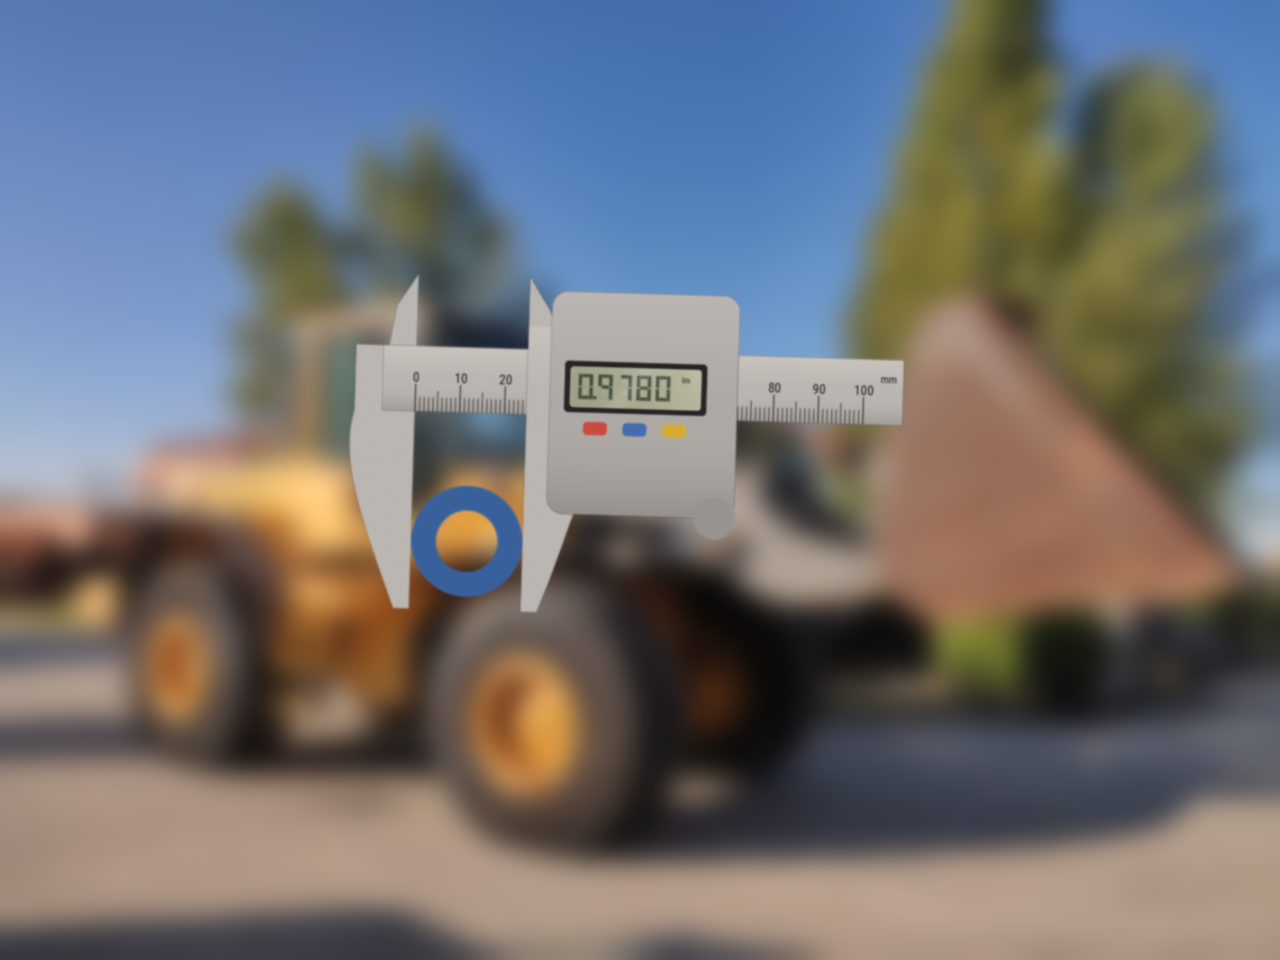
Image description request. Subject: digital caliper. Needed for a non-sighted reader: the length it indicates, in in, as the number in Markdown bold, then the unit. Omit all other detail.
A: **0.9780** in
